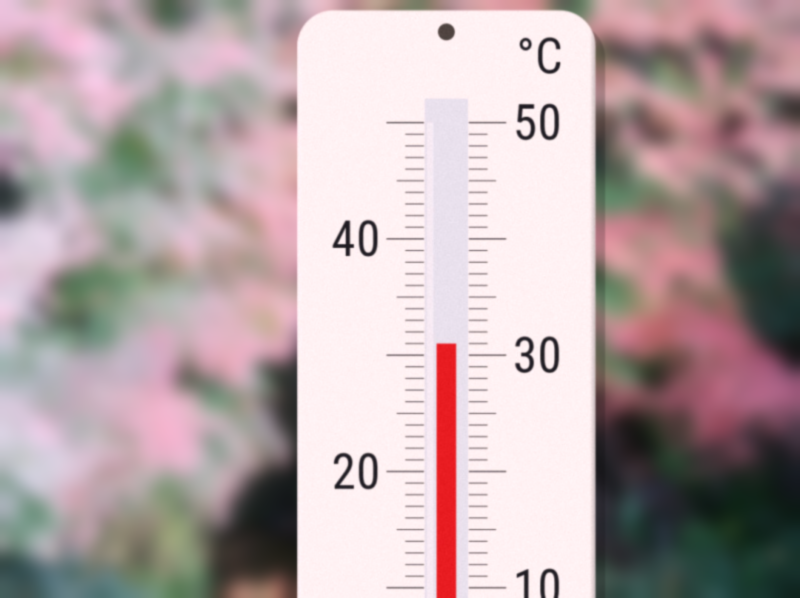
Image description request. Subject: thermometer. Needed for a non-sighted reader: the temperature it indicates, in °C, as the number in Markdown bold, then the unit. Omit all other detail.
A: **31** °C
